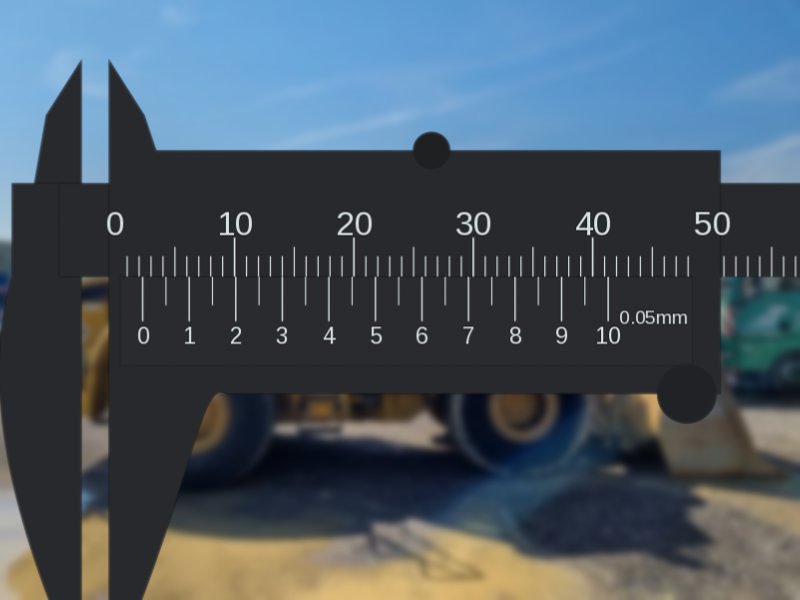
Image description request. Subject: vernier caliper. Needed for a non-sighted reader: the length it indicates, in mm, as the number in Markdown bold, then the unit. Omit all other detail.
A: **2.3** mm
